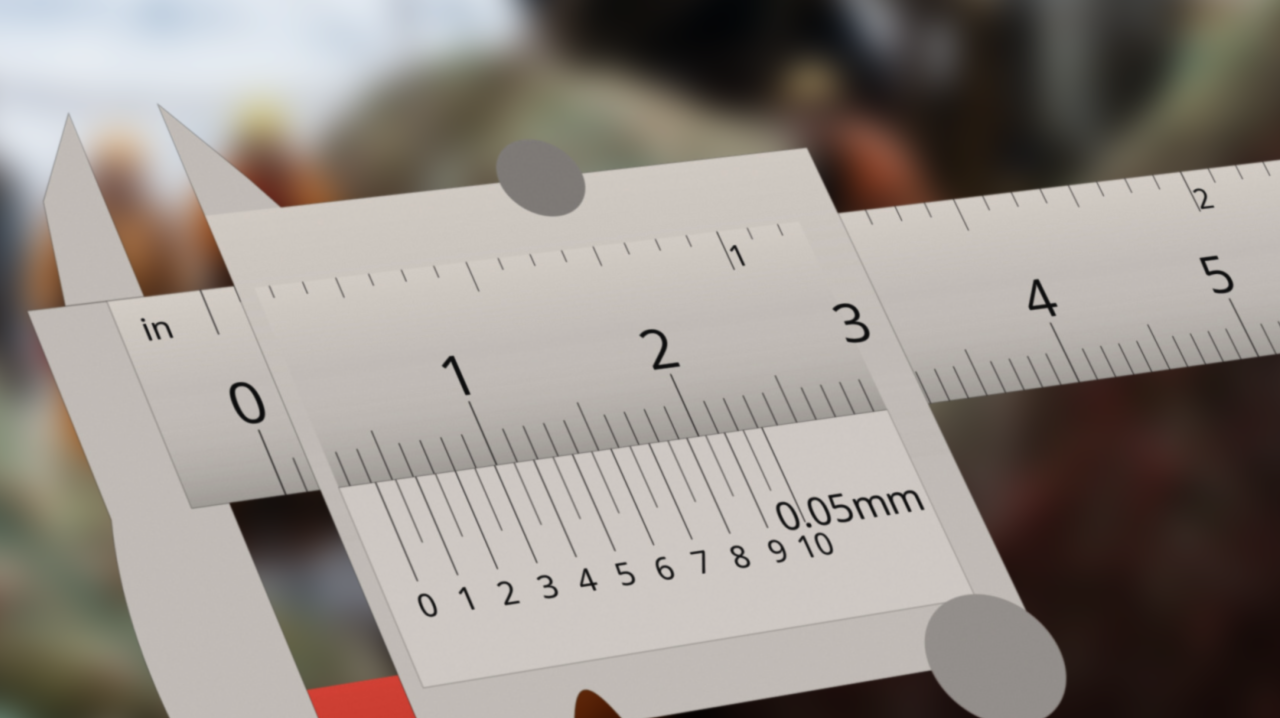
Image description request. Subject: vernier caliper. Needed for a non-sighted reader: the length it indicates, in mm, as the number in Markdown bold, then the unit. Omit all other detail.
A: **4.2** mm
